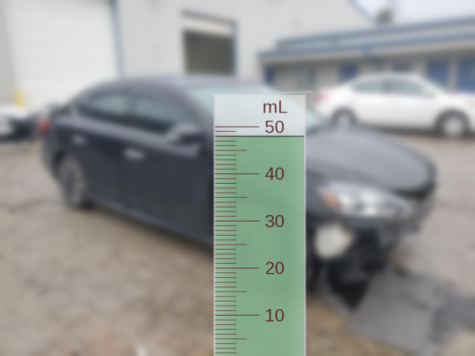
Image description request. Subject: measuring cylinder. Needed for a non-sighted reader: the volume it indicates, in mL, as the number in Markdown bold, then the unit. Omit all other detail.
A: **48** mL
